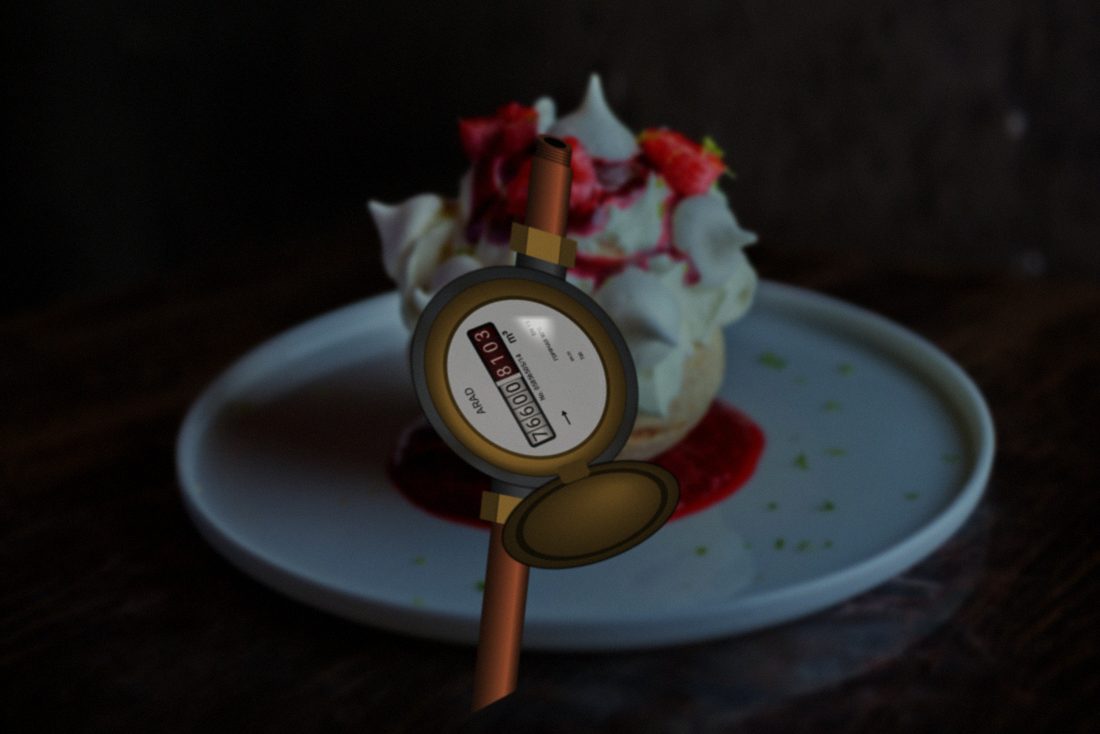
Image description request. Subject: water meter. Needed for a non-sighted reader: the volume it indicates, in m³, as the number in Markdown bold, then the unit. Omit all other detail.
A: **76600.8103** m³
